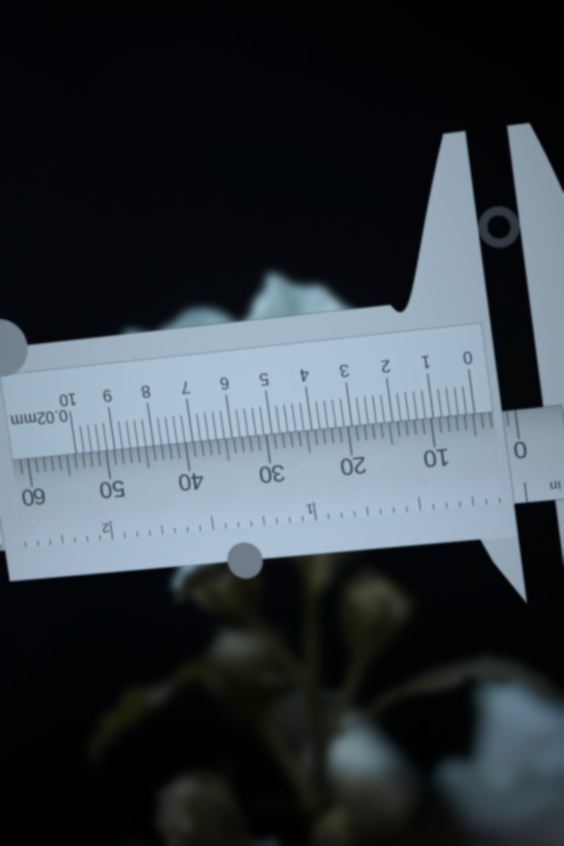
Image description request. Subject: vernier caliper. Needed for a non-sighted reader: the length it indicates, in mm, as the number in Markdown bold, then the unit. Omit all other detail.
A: **4.8** mm
